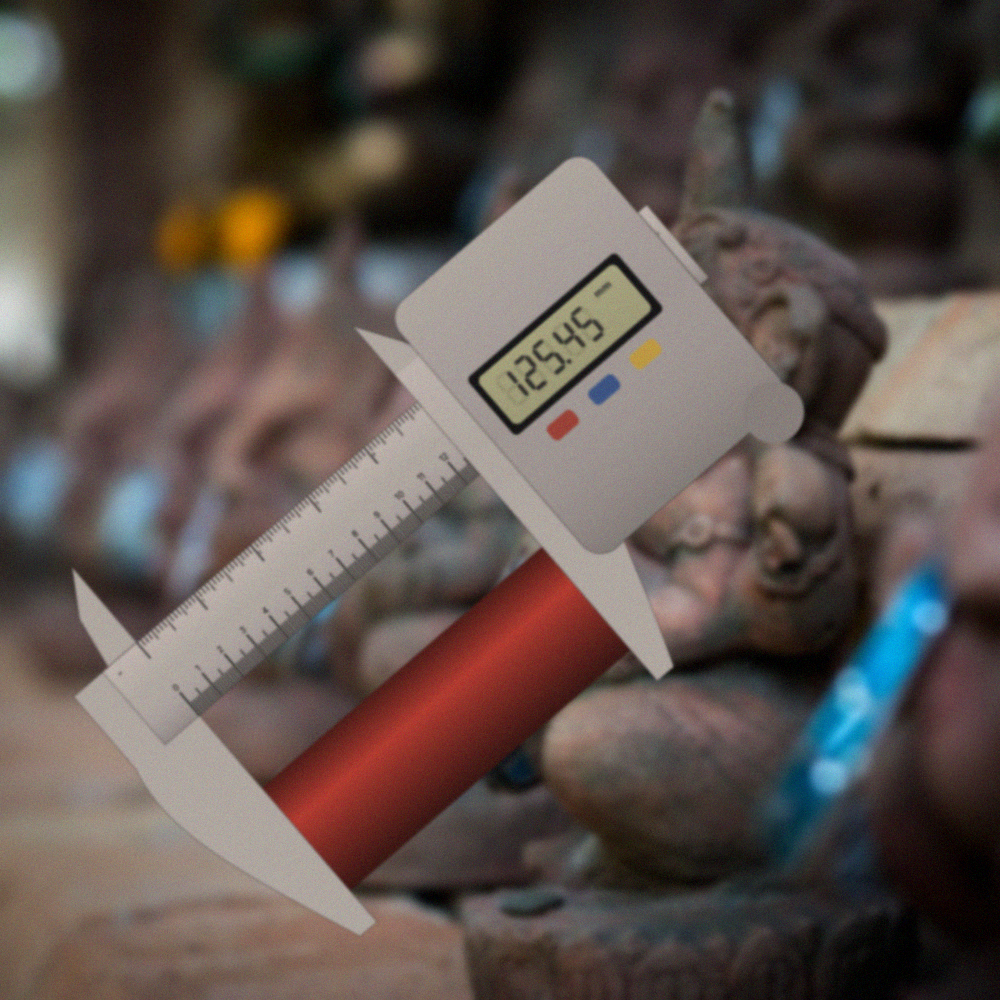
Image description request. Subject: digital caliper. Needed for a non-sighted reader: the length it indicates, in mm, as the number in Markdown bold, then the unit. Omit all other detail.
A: **125.45** mm
